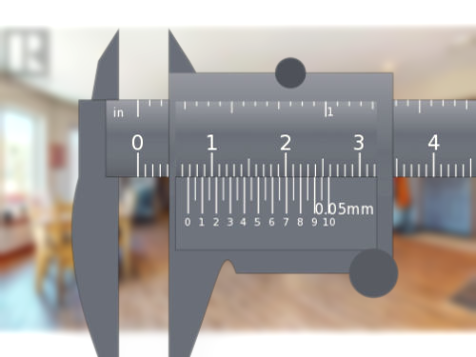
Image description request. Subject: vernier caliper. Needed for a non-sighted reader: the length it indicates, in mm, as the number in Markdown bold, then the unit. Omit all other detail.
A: **6.8** mm
